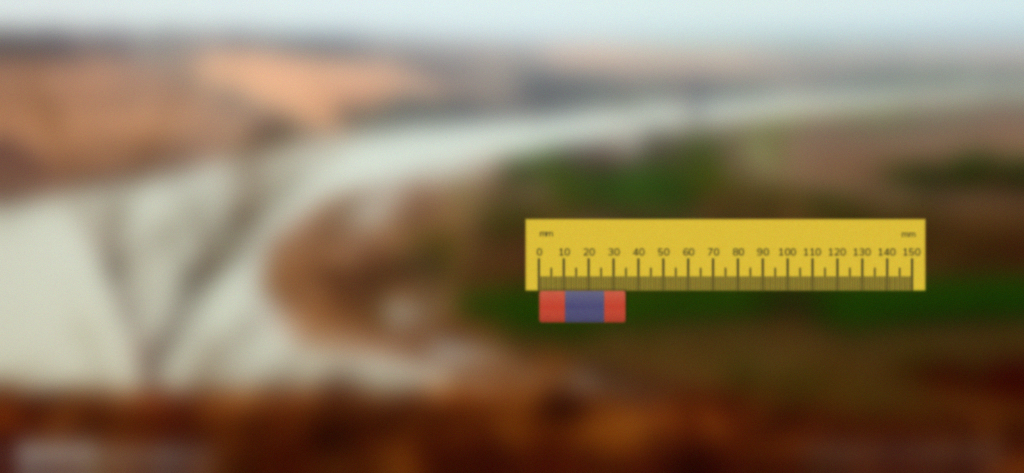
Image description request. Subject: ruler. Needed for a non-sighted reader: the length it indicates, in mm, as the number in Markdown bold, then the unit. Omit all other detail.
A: **35** mm
